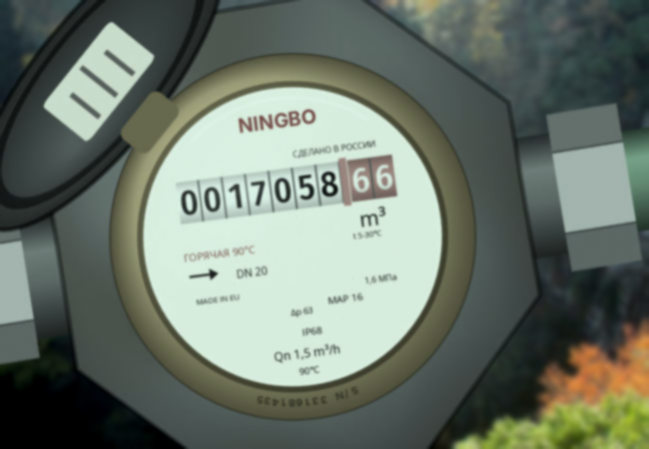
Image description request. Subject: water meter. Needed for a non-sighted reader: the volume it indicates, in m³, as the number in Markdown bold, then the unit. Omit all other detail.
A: **17058.66** m³
